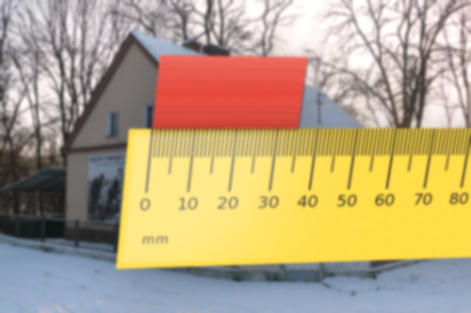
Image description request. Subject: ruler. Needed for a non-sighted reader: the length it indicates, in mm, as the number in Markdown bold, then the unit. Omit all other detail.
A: **35** mm
